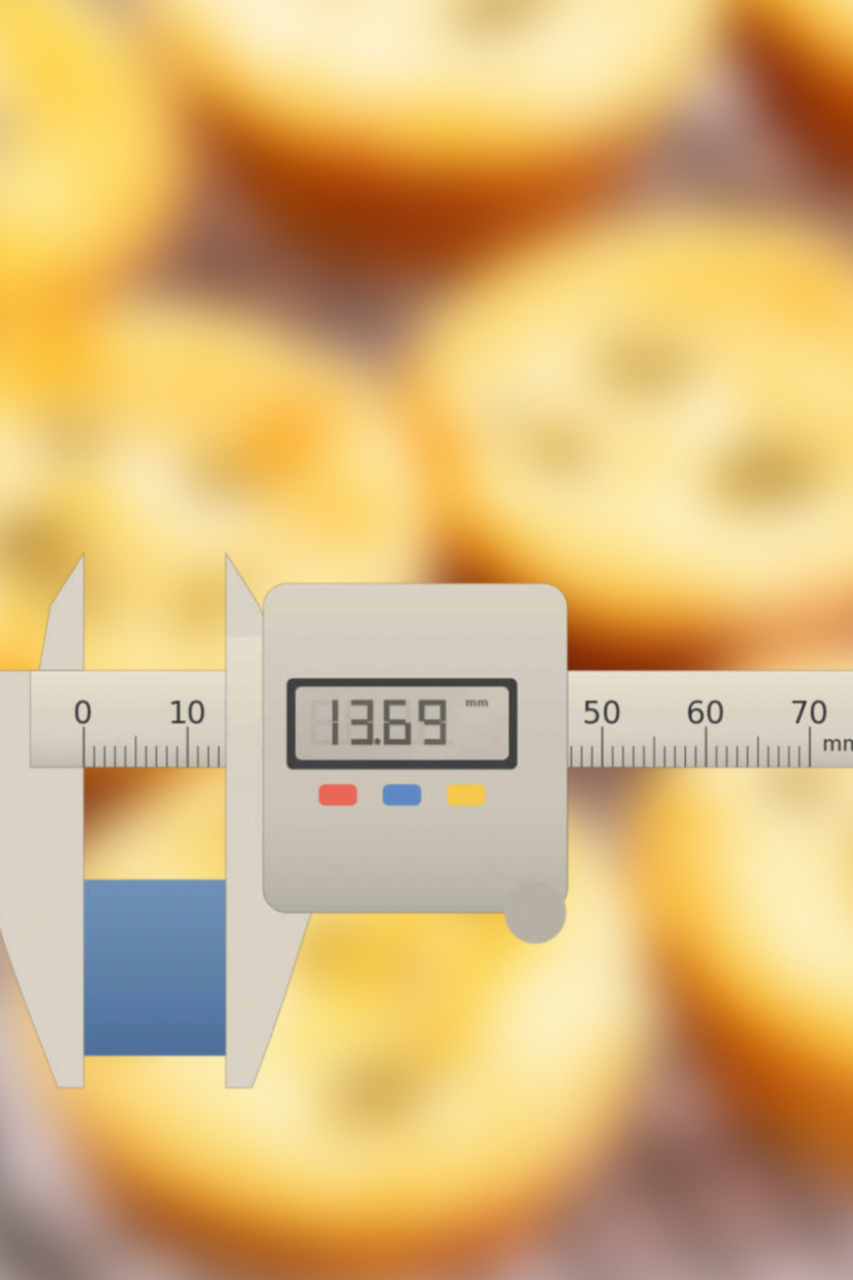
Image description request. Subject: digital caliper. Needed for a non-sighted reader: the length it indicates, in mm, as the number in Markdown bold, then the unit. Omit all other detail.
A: **13.69** mm
